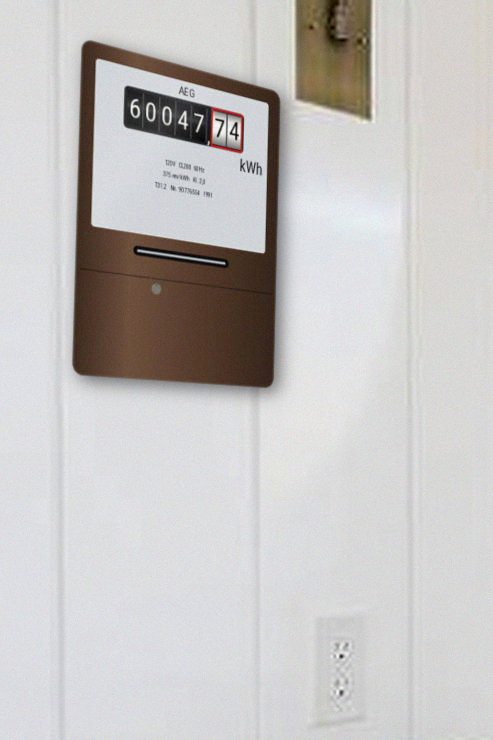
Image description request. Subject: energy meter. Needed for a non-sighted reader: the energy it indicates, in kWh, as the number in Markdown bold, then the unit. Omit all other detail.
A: **60047.74** kWh
